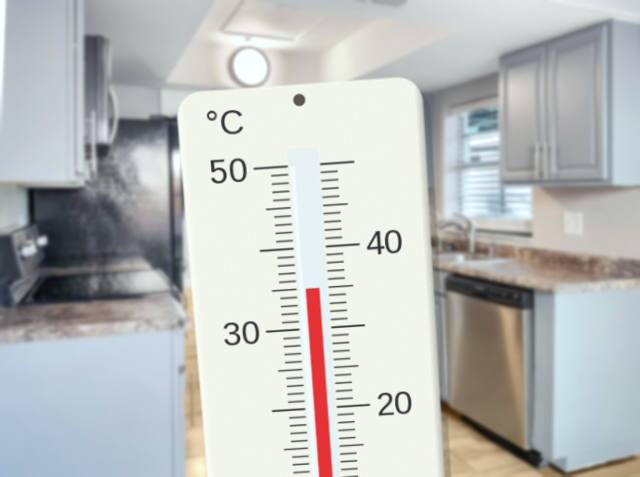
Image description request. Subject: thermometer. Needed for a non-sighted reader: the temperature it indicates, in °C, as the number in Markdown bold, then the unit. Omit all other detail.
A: **35** °C
